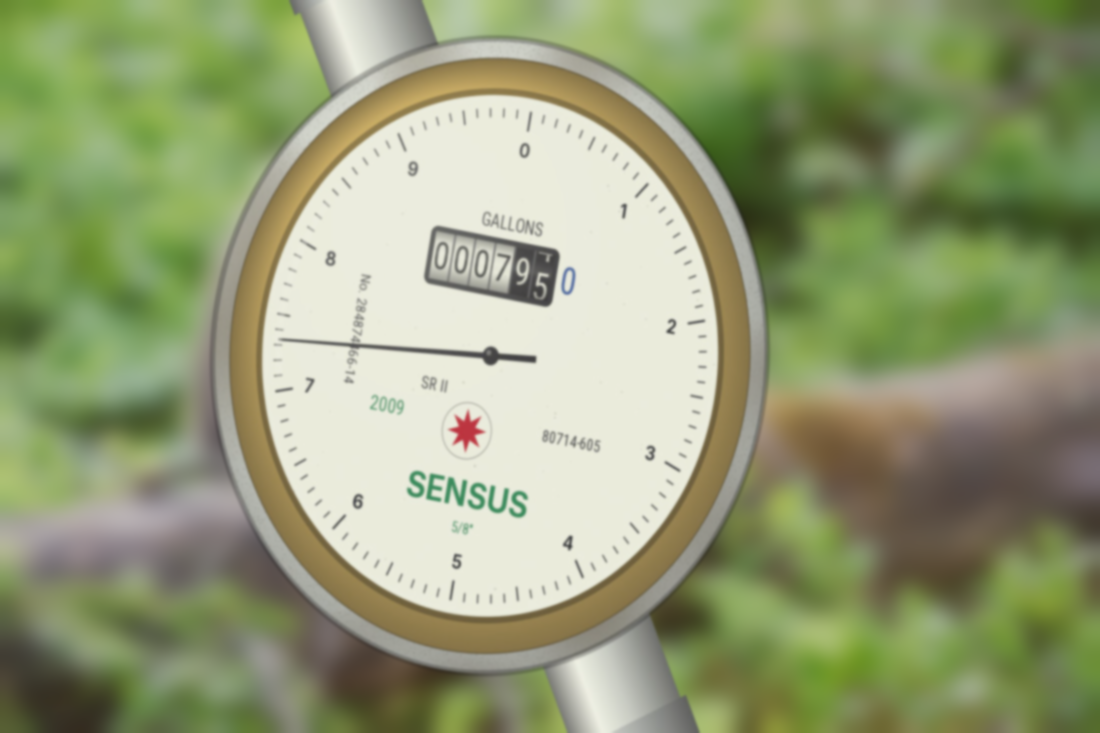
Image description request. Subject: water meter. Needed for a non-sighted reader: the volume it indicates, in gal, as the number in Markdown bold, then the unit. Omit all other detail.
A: **7947.3** gal
